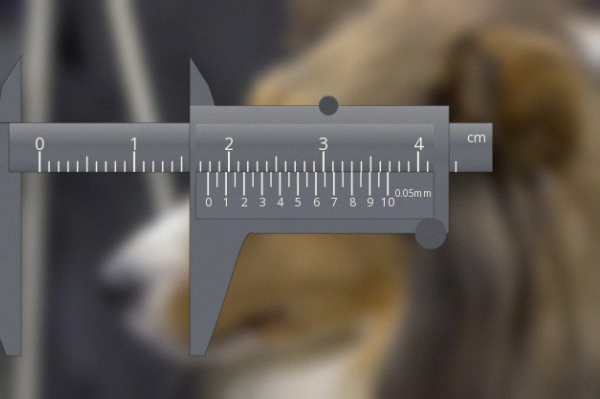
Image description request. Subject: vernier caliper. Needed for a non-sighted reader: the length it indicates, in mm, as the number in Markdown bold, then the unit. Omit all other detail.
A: **17.8** mm
